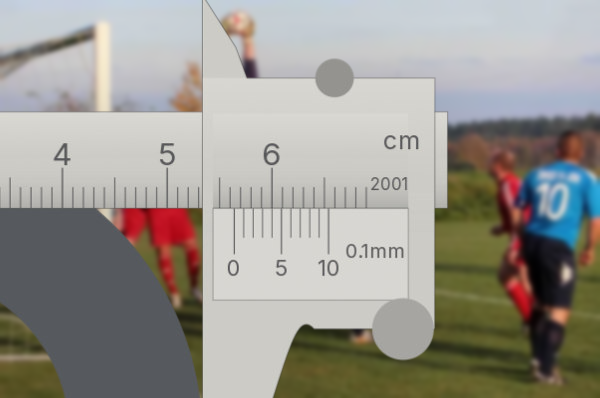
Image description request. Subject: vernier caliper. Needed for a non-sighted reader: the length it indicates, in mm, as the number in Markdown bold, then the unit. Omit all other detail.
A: **56.4** mm
